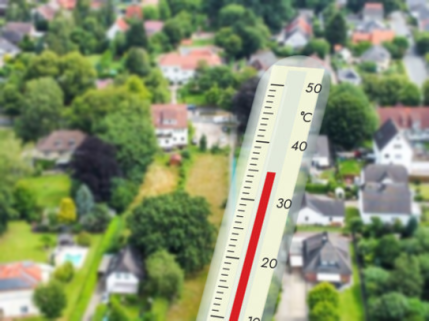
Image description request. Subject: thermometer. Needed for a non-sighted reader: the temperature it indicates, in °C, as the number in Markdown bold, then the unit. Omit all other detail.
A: **35** °C
